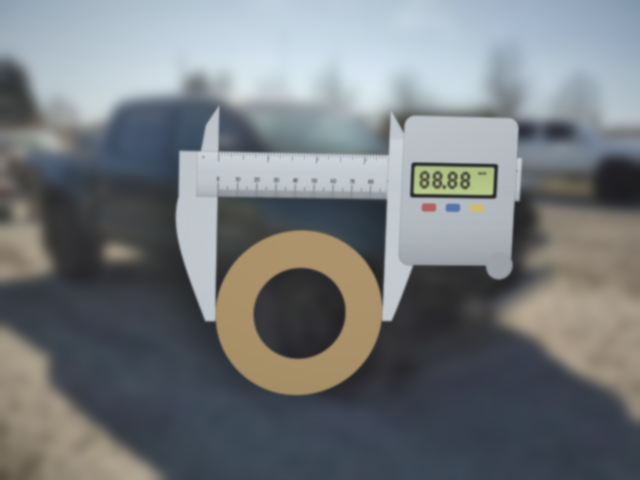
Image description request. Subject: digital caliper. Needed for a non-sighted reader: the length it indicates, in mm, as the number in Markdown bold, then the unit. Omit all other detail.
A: **88.88** mm
